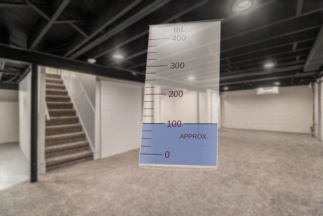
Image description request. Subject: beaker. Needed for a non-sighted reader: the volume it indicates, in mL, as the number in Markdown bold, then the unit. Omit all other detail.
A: **100** mL
